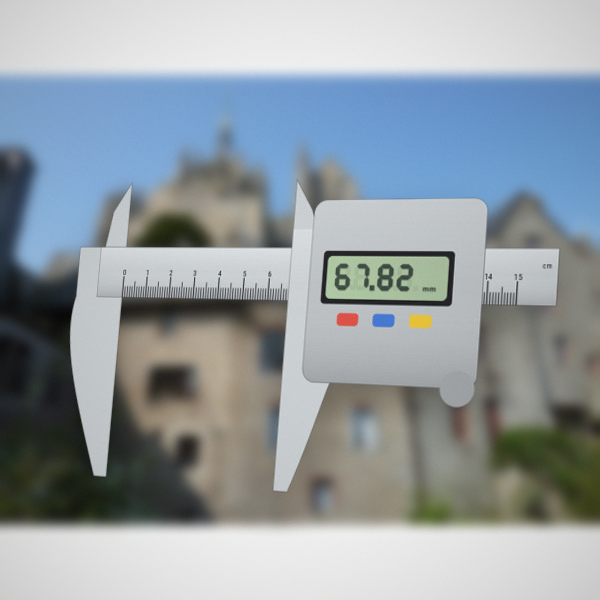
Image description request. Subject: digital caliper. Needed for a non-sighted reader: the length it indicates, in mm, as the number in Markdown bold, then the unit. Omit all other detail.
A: **67.82** mm
